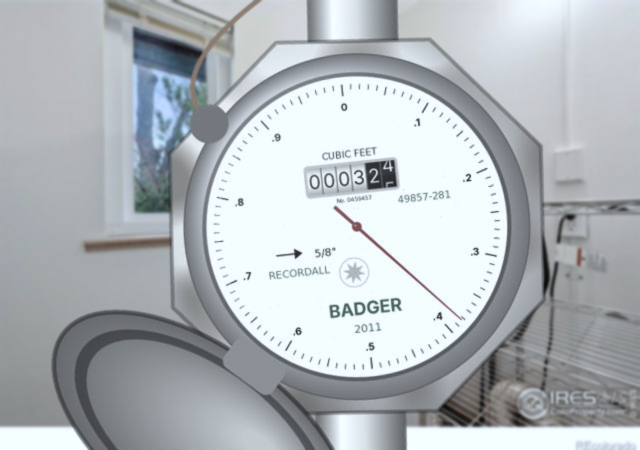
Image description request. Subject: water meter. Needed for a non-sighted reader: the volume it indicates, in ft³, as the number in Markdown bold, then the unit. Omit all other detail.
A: **324.38** ft³
